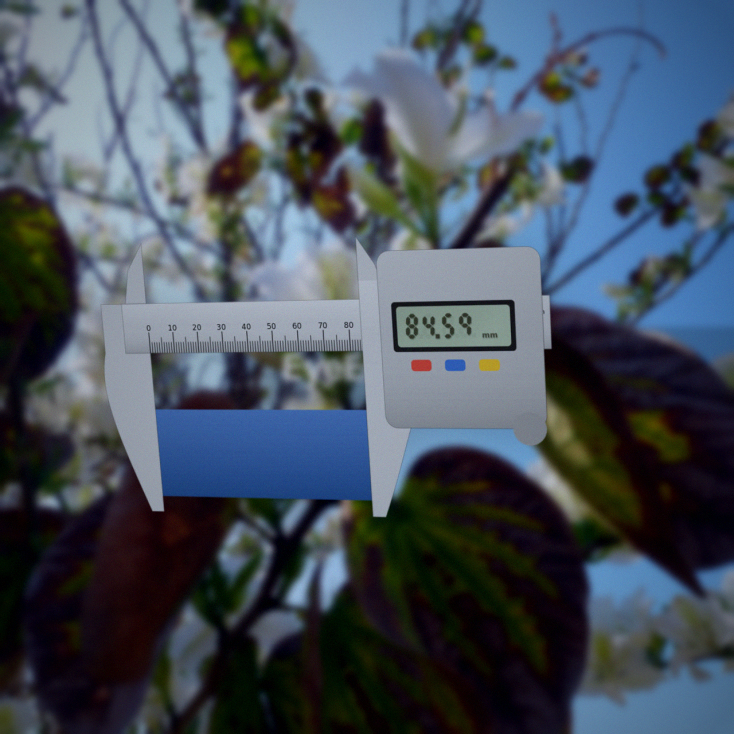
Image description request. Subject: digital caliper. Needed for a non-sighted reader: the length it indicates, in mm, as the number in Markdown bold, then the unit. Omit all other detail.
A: **84.59** mm
